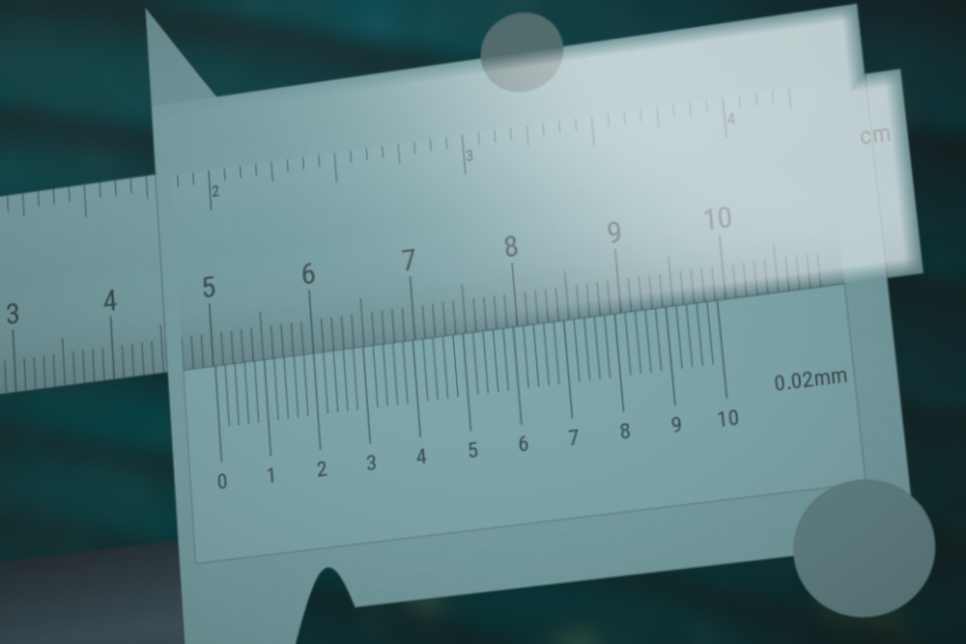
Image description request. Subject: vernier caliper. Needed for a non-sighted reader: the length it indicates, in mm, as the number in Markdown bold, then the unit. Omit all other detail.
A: **50.2** mm
